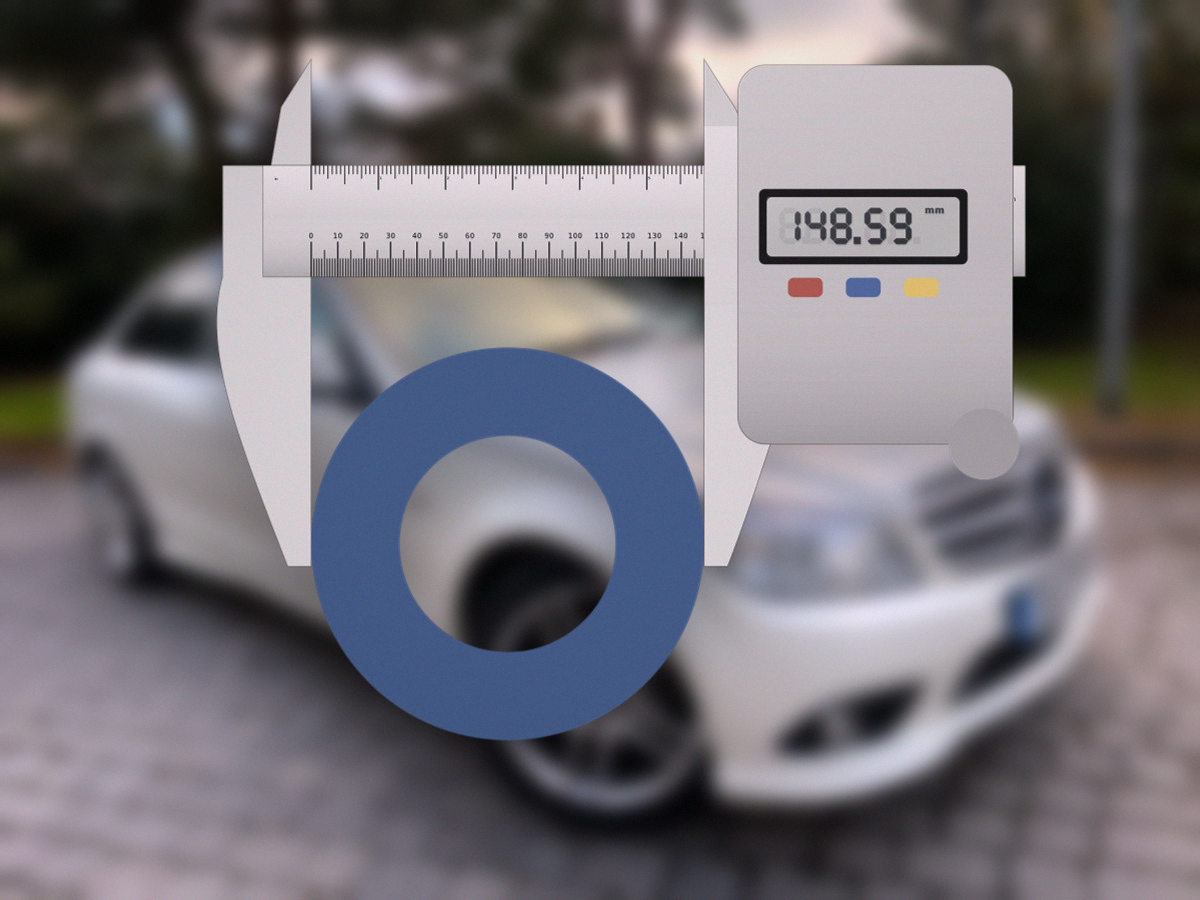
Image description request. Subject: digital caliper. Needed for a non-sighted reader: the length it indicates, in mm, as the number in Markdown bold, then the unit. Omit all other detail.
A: **148.59** mm
